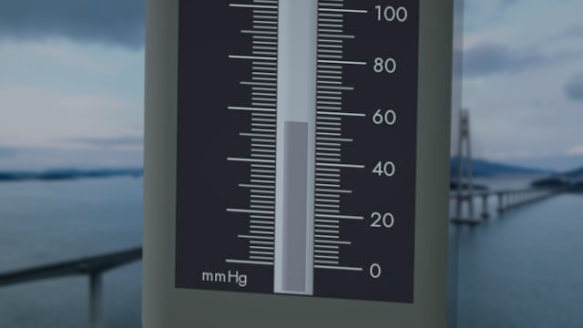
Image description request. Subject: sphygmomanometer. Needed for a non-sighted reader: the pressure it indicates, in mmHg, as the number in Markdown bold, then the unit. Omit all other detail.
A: **56** mmHg
